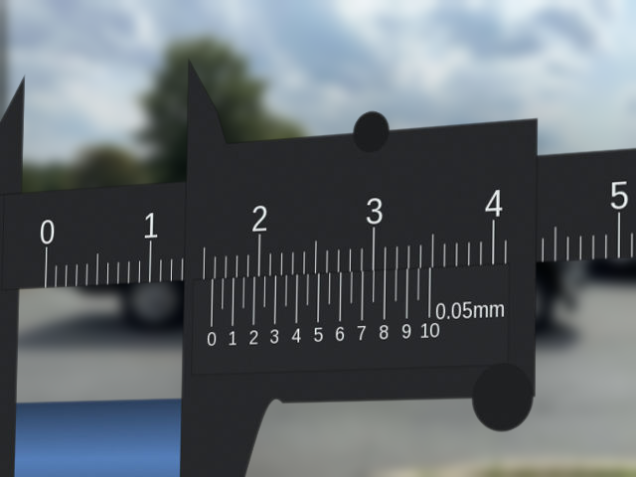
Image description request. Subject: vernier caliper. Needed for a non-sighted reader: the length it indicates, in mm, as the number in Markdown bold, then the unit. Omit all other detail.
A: **15.8** mm
